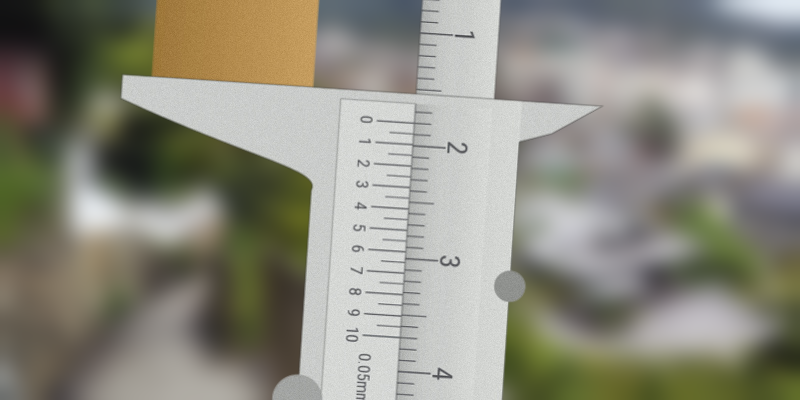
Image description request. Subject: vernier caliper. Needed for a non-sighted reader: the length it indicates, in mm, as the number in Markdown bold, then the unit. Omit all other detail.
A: **18.0** mm
